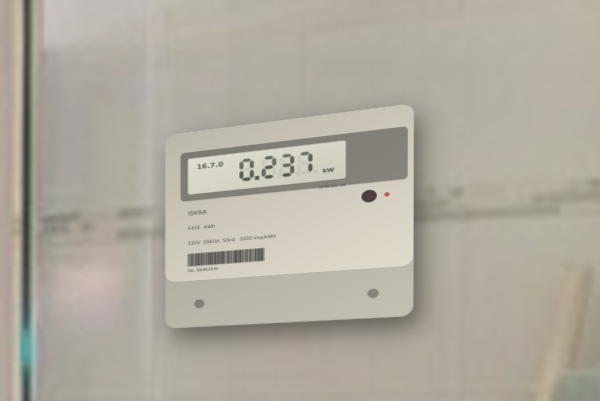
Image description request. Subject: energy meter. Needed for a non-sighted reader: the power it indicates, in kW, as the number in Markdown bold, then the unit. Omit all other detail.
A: **0.237** kW
